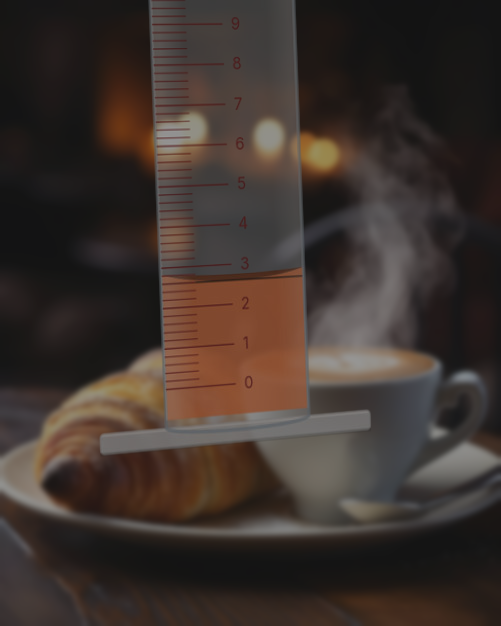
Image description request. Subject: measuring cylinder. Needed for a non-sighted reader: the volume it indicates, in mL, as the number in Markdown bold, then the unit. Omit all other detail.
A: **2.6** mL
